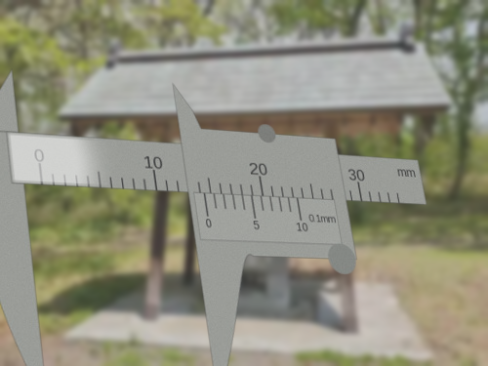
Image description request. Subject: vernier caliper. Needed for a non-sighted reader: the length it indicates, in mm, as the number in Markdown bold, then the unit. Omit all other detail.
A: **14.4** mm
